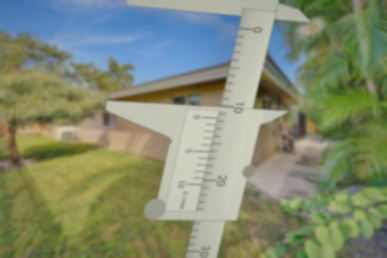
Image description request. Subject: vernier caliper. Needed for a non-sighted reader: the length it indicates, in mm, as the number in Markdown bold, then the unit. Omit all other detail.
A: **11.6** mm
